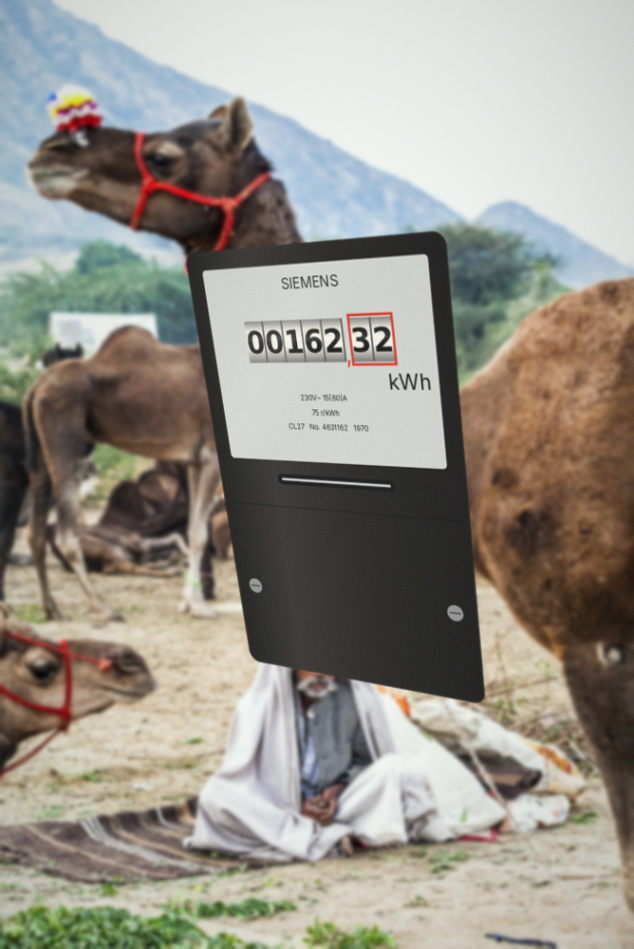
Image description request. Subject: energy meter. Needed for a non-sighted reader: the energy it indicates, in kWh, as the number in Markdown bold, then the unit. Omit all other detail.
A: **162.32** kWh
